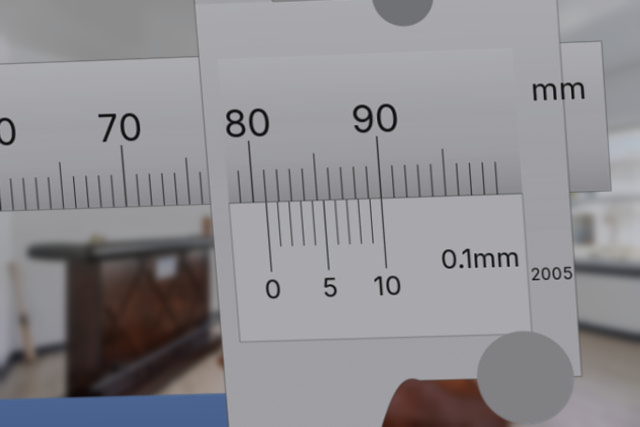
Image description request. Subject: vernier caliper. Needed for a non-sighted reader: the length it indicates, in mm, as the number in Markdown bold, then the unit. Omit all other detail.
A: **81.0** mm
